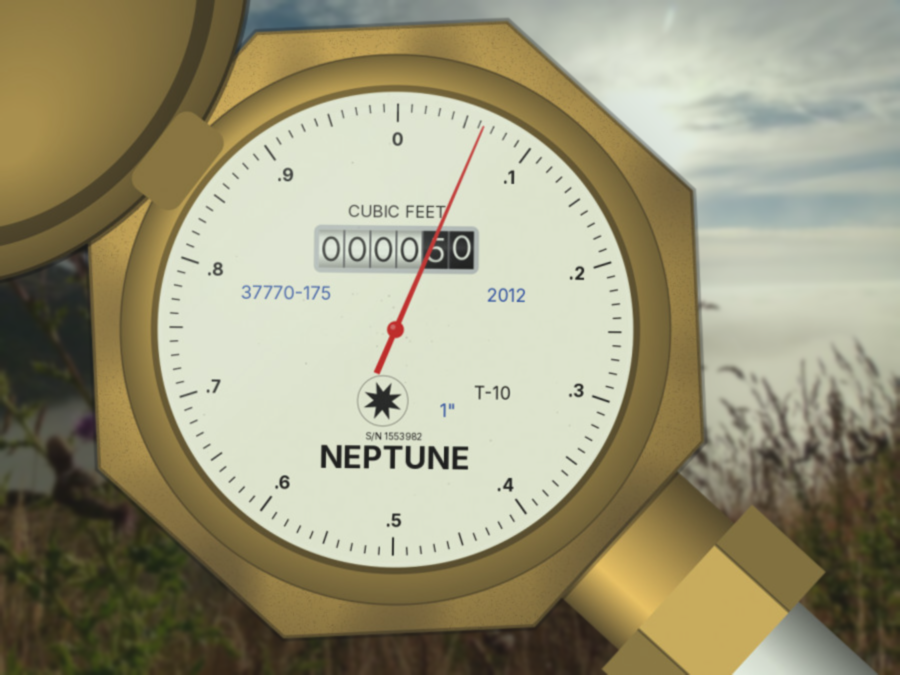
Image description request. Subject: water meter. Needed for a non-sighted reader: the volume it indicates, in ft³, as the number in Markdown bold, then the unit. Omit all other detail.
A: **50.06** ft³
